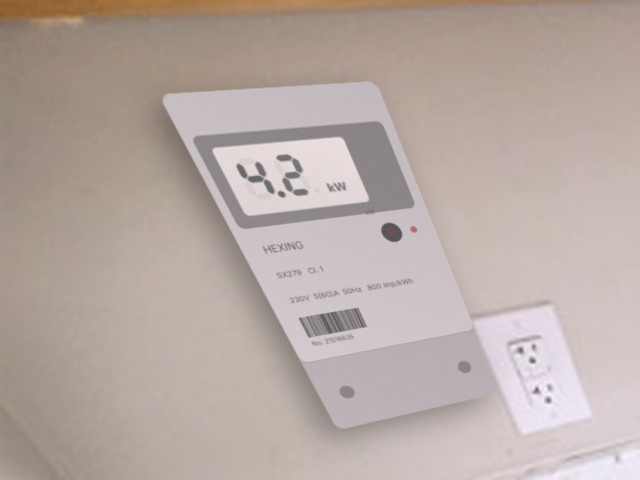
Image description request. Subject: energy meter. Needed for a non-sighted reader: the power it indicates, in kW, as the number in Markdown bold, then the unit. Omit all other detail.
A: **4.2** kW
